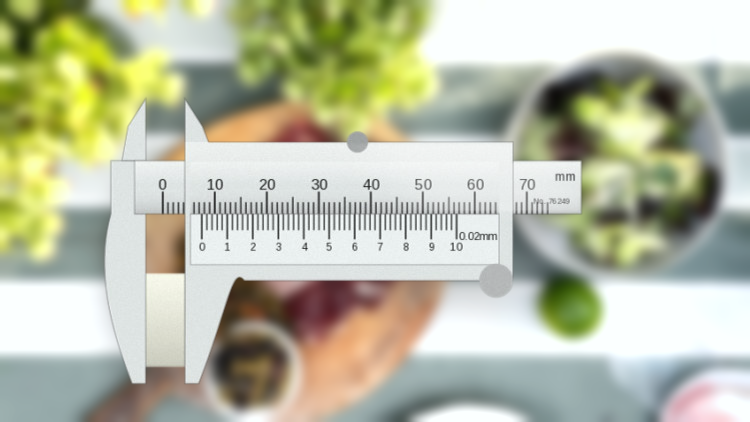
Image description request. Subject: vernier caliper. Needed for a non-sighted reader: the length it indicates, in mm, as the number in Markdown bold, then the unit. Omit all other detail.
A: **7.5** mm
